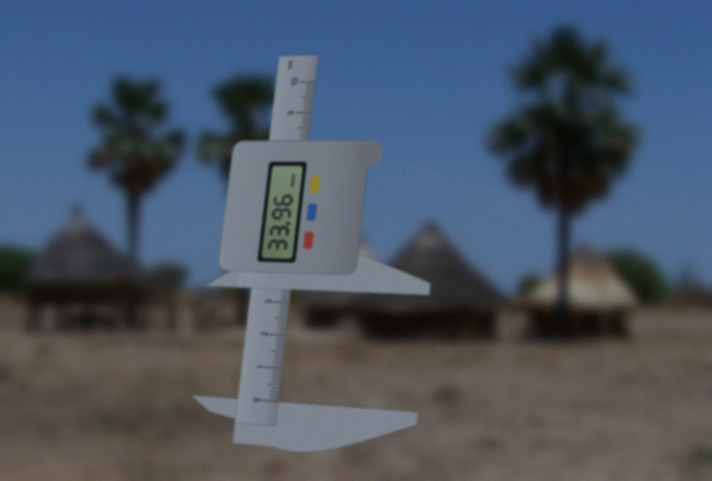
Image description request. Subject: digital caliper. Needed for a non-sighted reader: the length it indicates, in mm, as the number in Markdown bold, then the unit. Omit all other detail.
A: **33.96** mm
